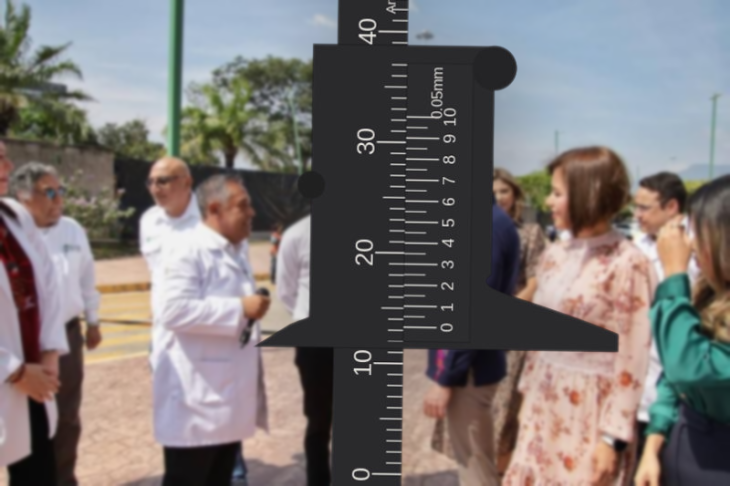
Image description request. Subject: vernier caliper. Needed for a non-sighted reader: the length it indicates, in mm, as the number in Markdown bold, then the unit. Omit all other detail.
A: **13.3** mm
